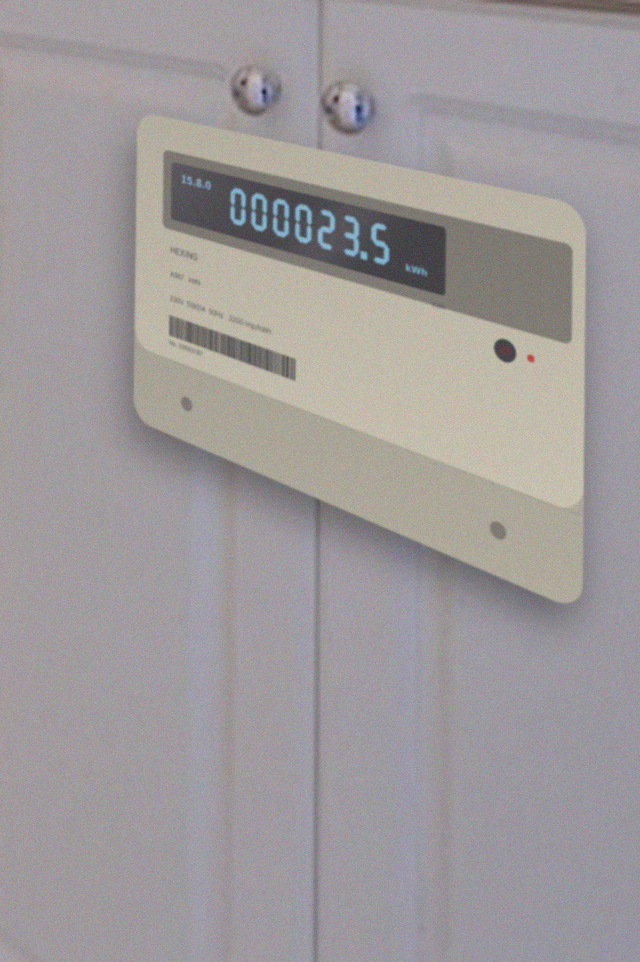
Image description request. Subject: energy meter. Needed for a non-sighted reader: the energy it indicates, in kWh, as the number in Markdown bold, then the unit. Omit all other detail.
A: **23.5** kWh
